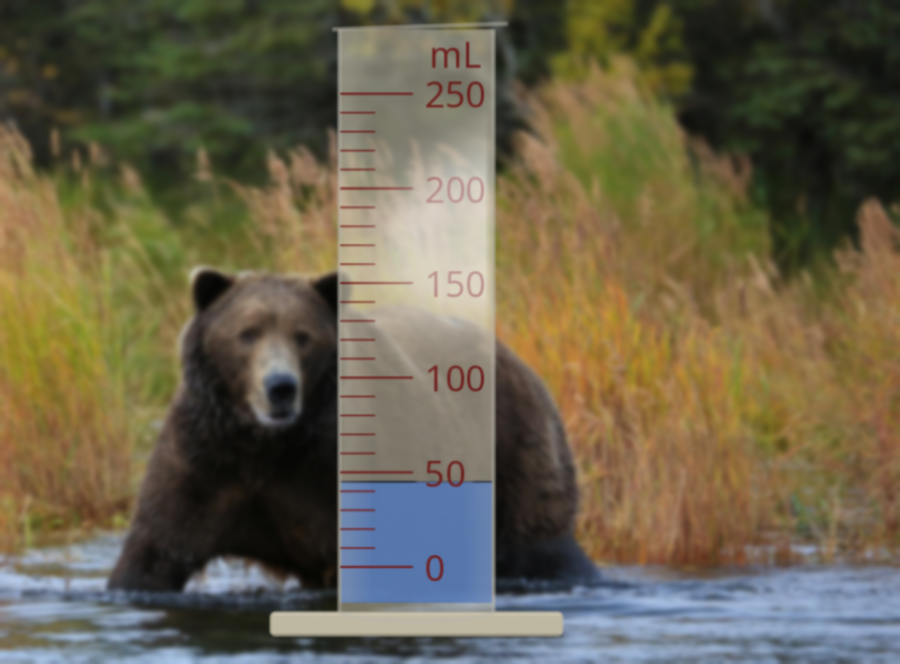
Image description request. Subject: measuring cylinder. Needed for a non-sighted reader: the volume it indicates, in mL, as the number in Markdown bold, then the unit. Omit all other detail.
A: **45** mL
